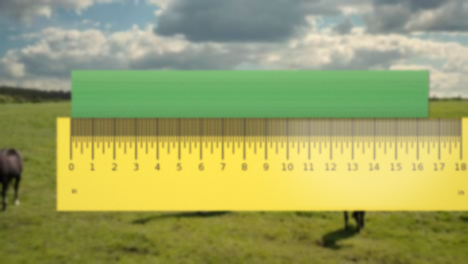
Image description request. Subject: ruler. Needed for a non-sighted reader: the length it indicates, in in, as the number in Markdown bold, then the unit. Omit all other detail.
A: **16.5** in
